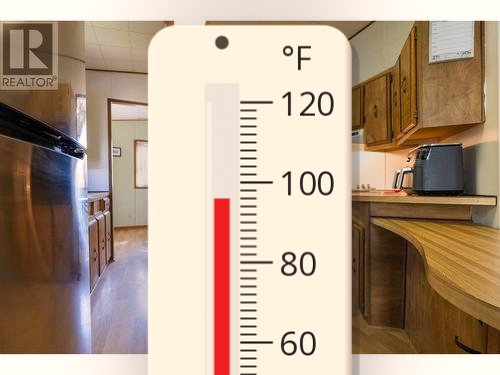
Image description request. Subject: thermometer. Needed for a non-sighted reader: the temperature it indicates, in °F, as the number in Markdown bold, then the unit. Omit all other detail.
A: **96** °F
